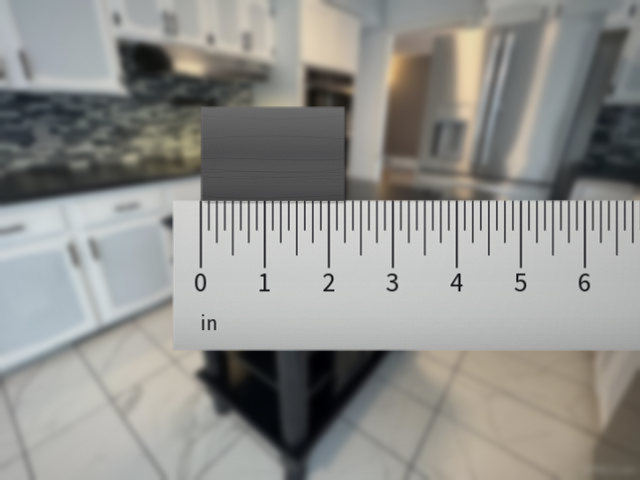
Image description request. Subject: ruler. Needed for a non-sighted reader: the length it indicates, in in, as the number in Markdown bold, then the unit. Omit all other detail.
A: **2.25** in
